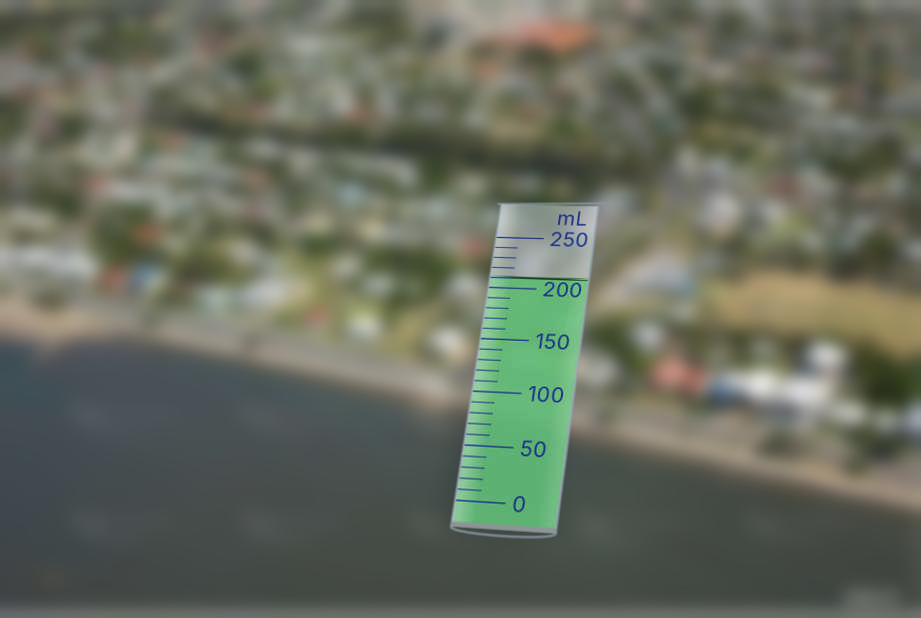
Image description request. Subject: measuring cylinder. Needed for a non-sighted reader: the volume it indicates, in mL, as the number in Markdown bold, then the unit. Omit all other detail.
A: **210** mL
